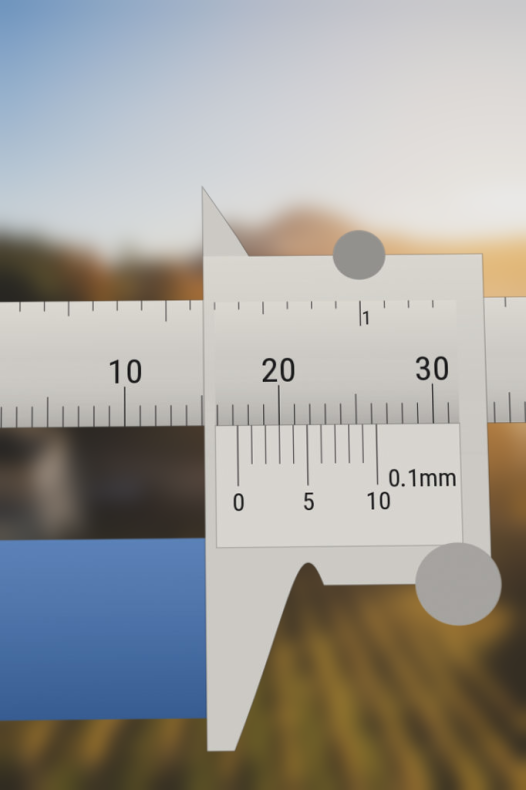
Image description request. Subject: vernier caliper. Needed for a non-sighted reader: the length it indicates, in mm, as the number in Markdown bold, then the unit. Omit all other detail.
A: **17.3** mm
